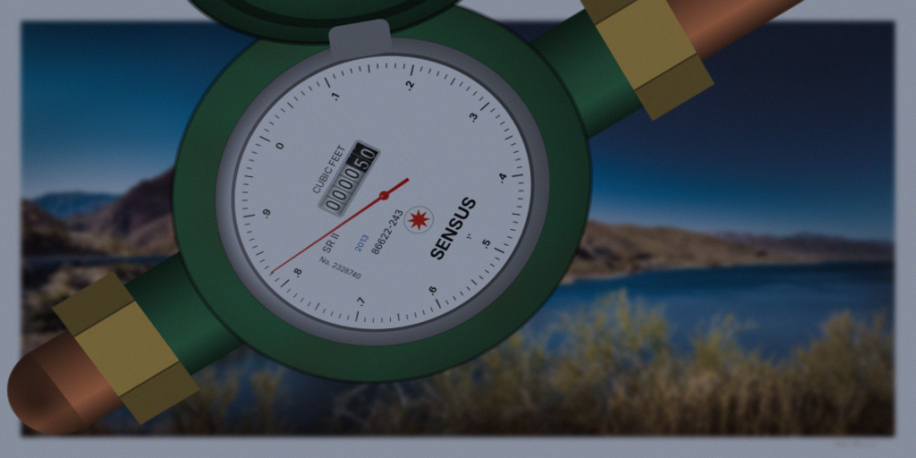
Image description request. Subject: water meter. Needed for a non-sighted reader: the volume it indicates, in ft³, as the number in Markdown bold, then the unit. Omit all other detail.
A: **49.82** ft³
